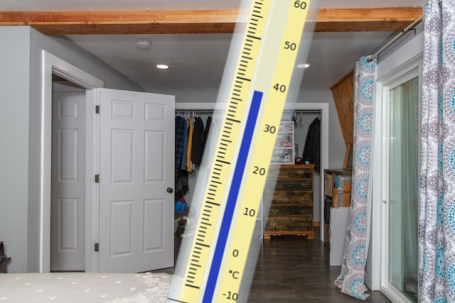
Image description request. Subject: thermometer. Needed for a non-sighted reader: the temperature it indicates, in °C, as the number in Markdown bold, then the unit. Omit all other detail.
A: **38** °C
